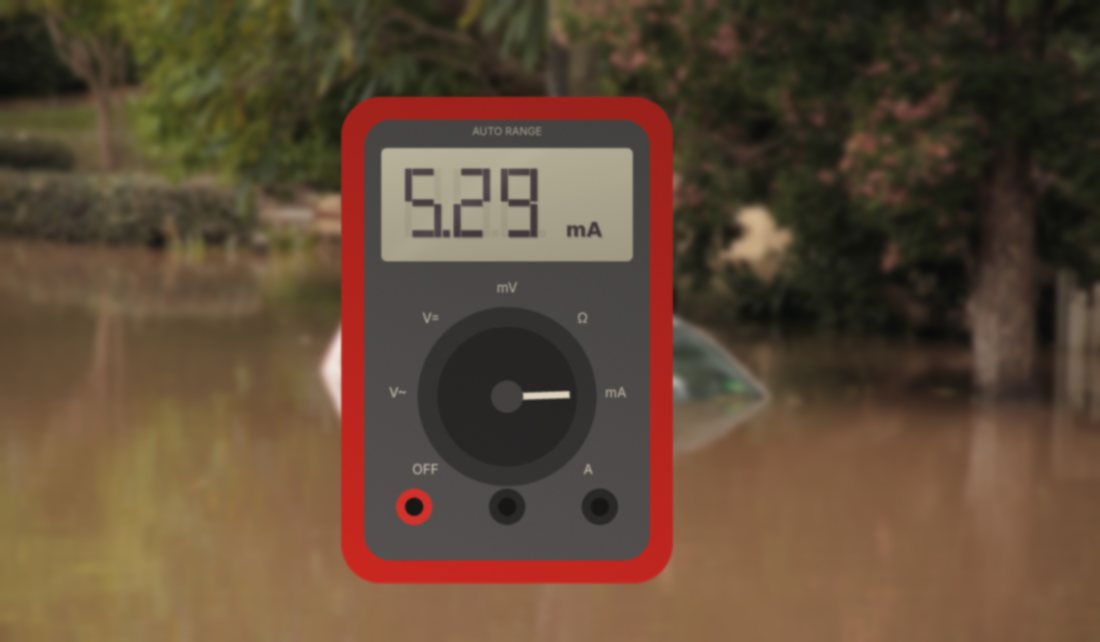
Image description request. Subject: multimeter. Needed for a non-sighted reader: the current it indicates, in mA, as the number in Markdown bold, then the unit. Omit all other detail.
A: **5.29** mA
